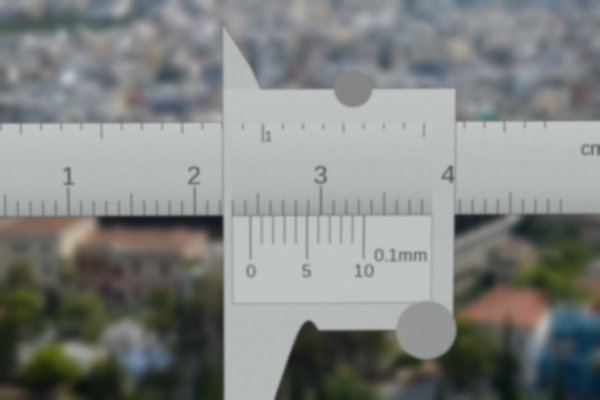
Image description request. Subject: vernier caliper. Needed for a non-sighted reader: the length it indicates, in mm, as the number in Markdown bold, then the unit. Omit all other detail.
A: **24.4** mm
